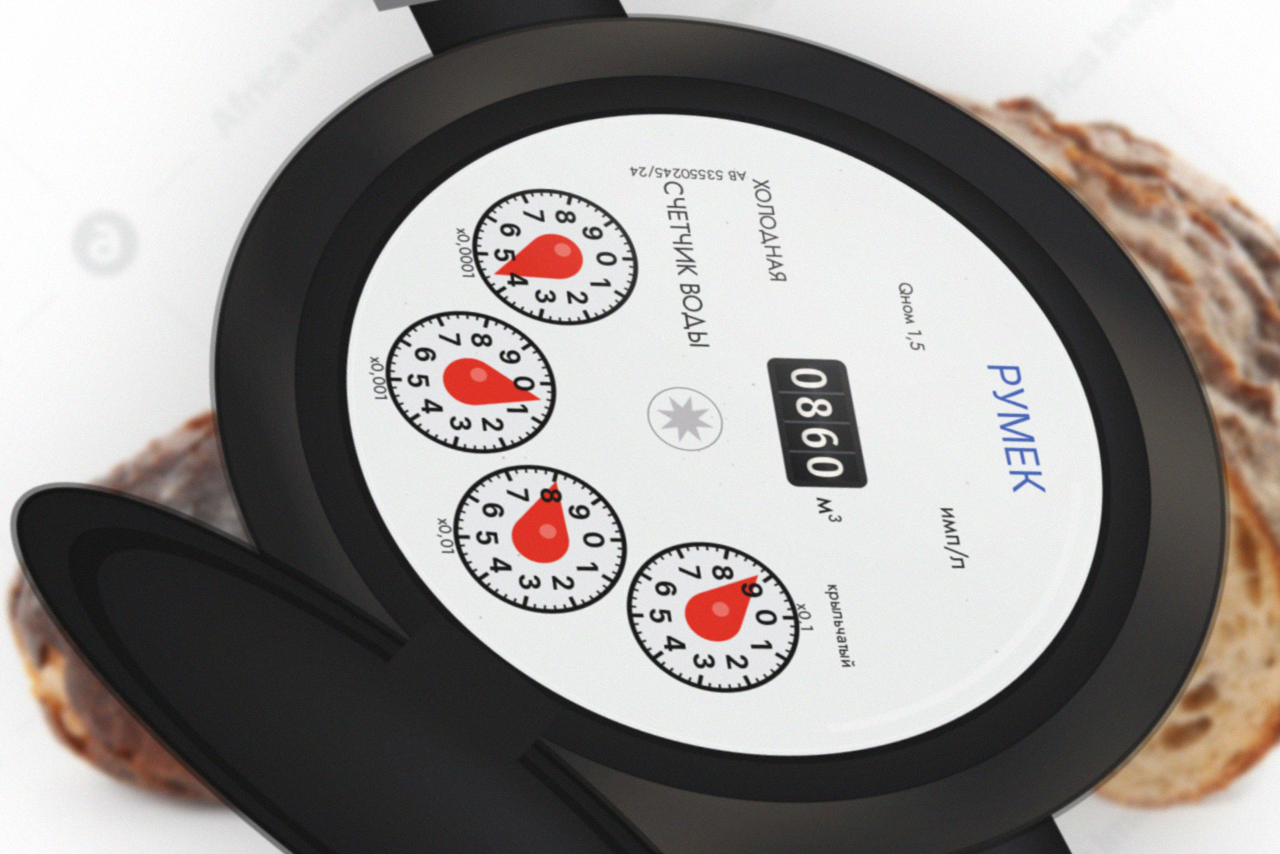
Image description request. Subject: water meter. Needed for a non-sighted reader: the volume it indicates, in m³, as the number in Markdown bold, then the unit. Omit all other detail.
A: **860.8804** m³
